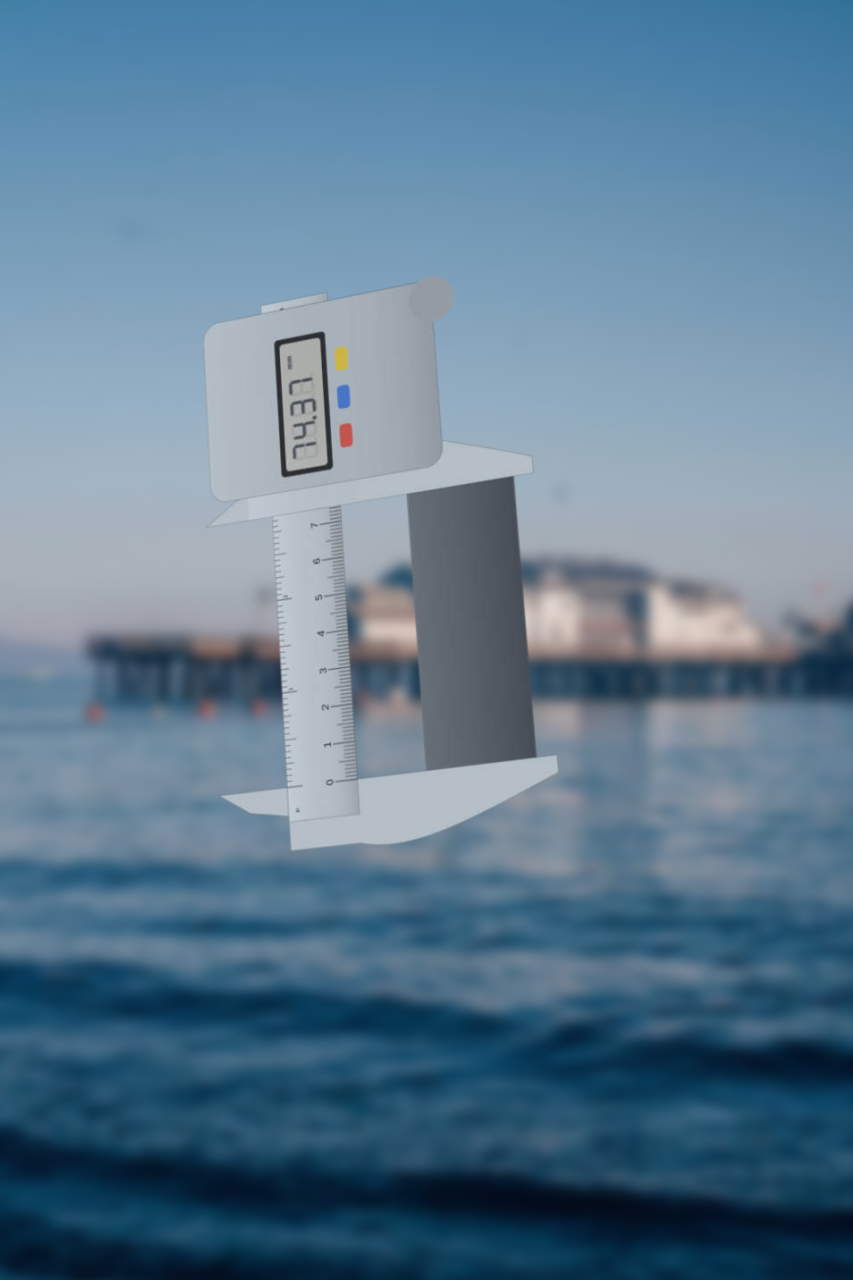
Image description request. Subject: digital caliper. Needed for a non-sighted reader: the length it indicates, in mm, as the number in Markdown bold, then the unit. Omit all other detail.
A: **74.37** mm
